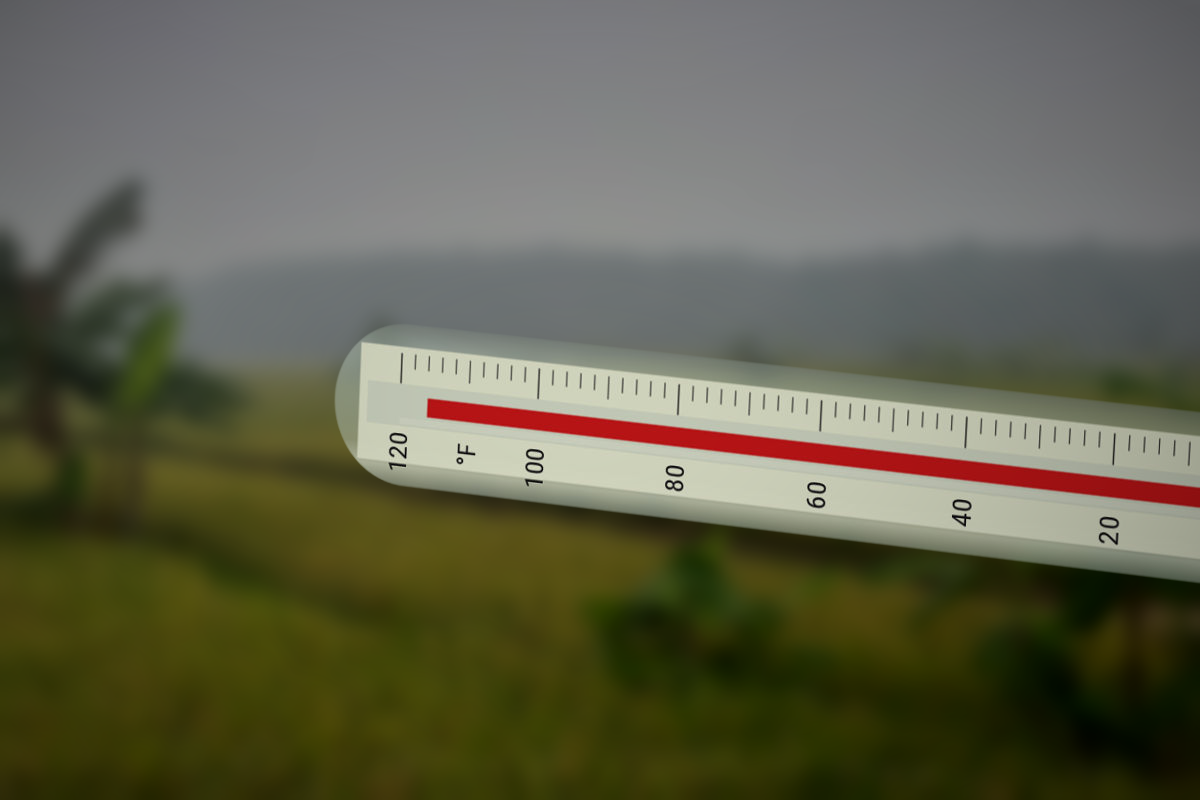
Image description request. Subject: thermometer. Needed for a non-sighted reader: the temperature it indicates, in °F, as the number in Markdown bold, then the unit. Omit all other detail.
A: **116** °F
